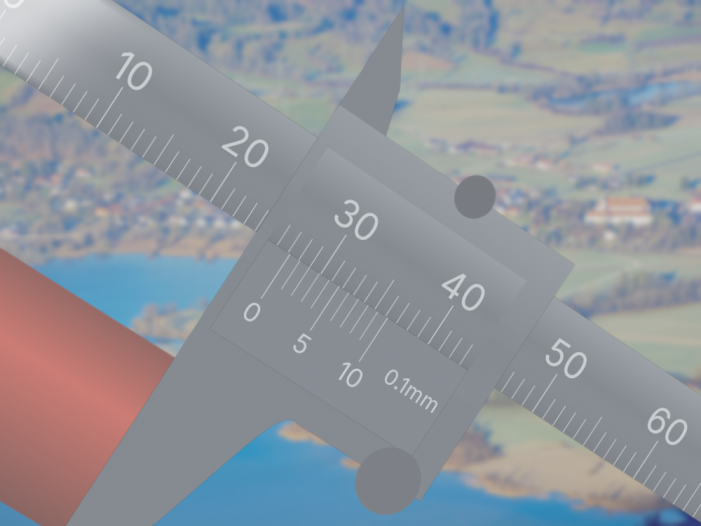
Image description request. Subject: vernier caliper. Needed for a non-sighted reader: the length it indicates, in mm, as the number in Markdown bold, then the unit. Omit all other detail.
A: **27.2** mm
